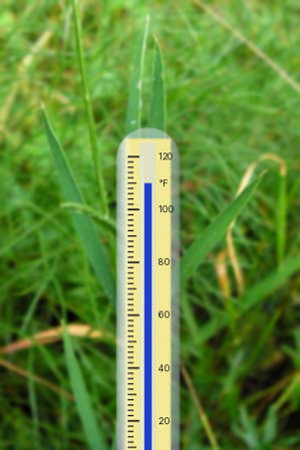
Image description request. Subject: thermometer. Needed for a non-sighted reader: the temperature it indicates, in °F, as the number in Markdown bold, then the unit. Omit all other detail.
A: **110** °F
